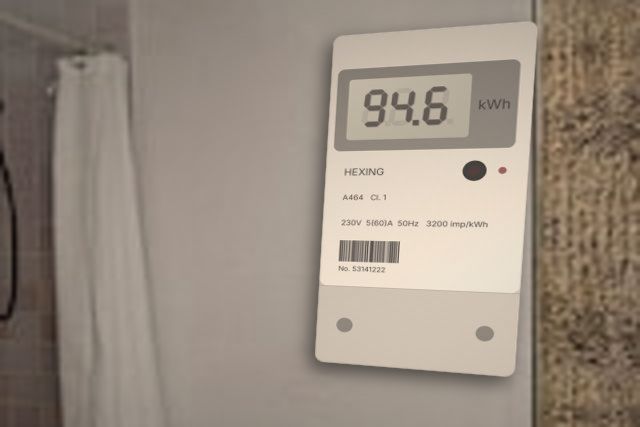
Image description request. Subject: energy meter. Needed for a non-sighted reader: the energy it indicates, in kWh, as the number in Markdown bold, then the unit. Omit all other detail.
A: **94.6** kWh
